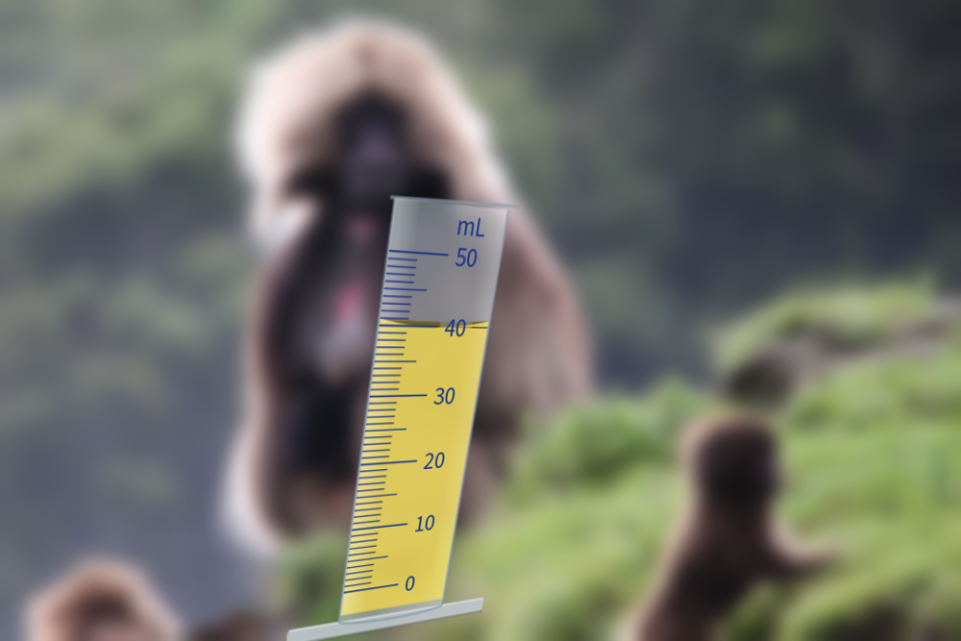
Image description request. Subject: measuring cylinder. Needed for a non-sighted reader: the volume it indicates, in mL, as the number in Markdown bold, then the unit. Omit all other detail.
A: **40** mL
